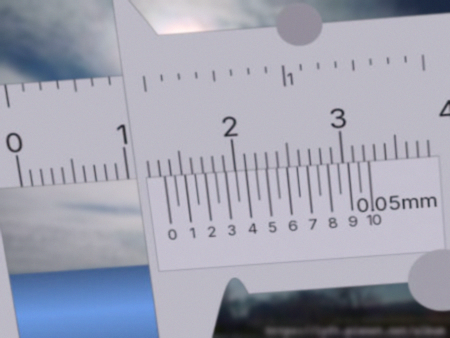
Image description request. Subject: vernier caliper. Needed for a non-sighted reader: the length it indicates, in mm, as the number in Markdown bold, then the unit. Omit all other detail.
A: **13.4** mm
